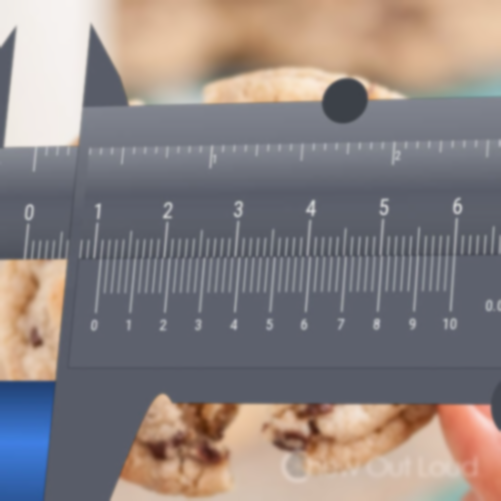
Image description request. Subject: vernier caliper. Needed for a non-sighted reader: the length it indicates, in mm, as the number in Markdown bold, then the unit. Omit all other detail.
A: **11.0** mm
